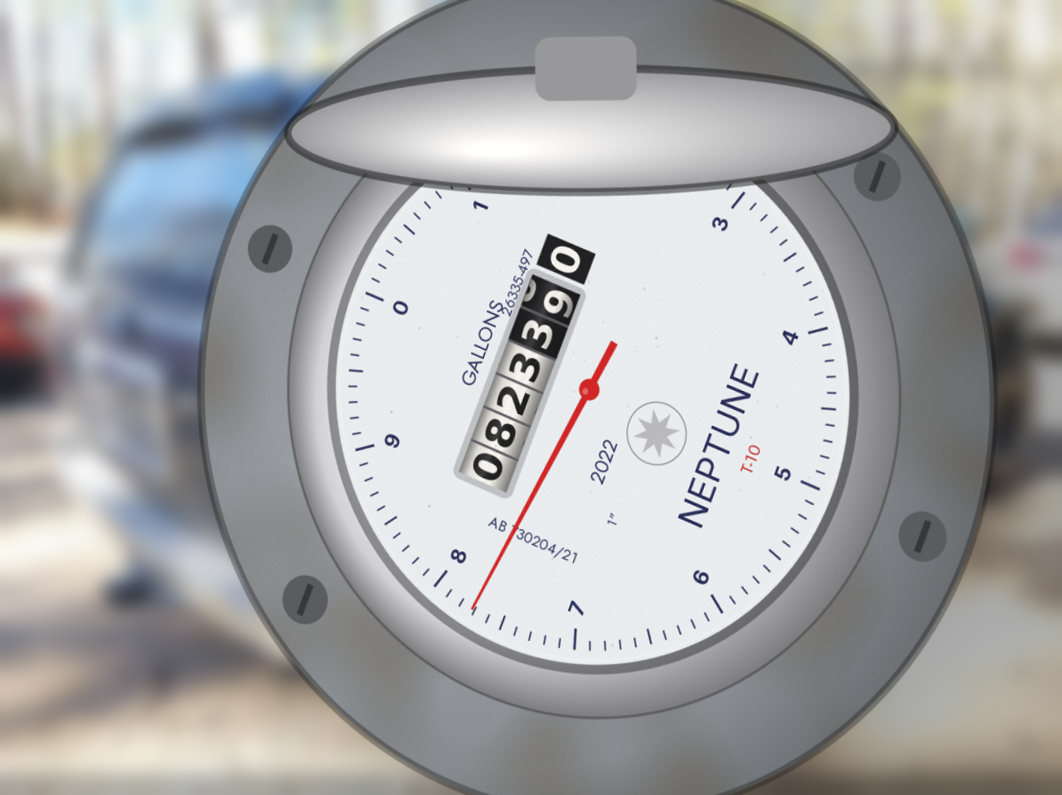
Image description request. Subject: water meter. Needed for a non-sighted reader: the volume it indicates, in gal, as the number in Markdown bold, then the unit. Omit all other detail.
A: **823387.7** gal
